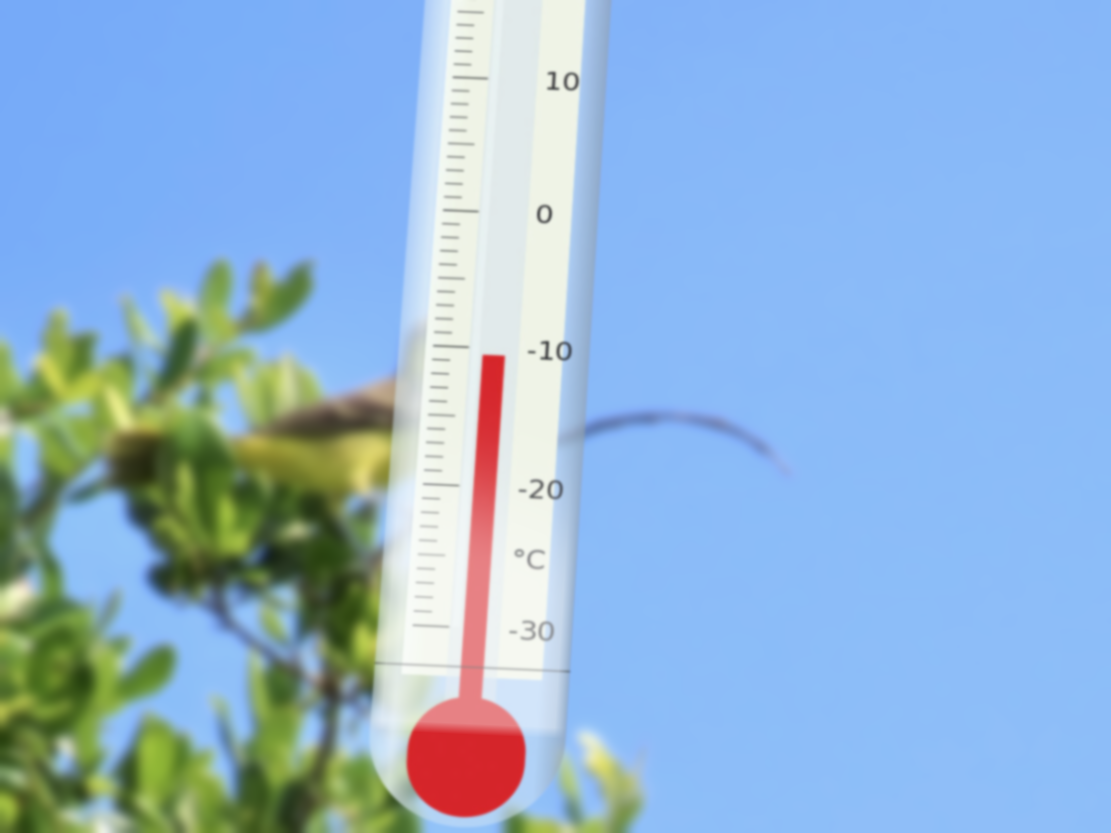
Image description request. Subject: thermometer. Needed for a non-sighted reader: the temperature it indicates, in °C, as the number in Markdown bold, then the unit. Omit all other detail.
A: **-10.5** °C
